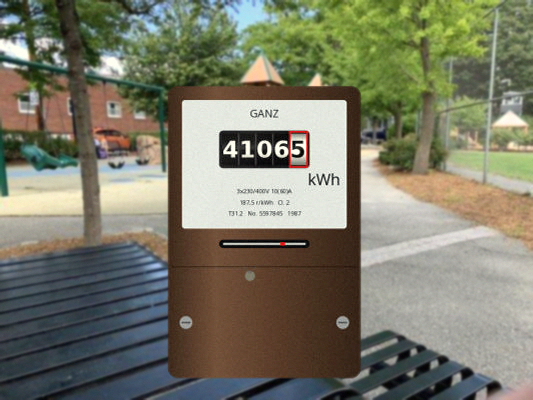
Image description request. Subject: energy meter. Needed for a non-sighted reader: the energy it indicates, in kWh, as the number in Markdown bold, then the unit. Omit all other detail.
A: **4106.5** kWh
